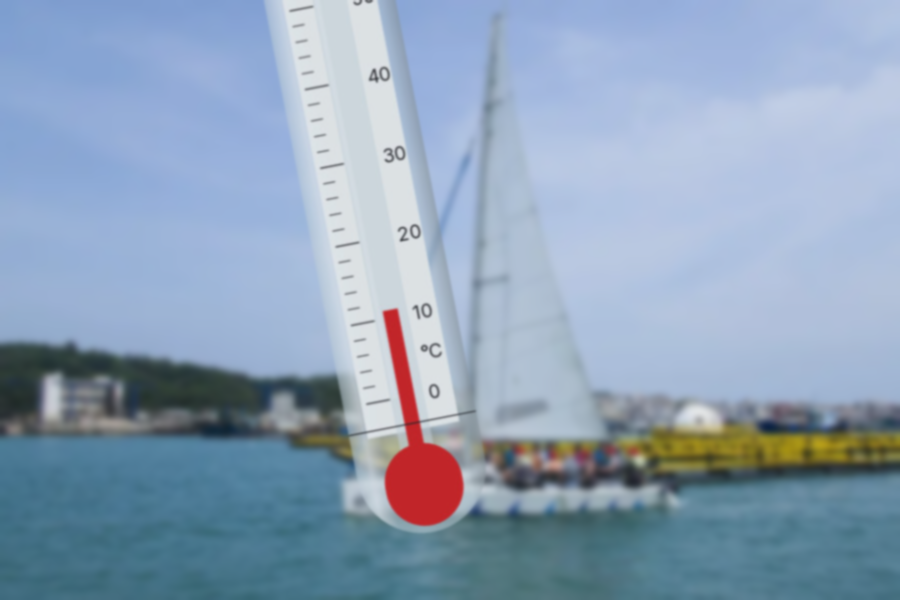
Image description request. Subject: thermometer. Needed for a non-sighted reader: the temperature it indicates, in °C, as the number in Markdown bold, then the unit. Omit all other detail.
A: **11** °C
